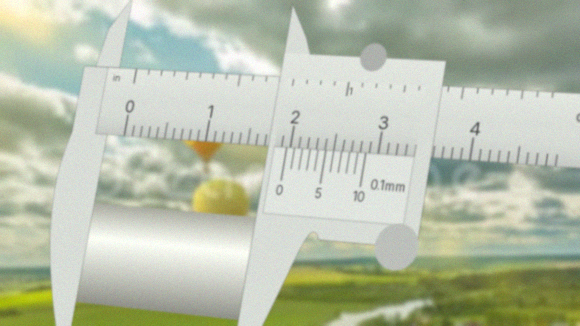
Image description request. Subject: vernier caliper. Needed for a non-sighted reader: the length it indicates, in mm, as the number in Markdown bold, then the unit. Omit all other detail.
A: **19.6** mm
